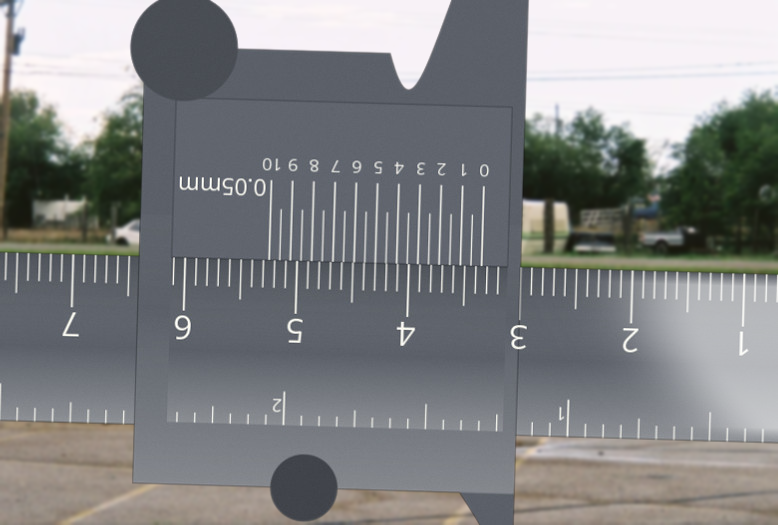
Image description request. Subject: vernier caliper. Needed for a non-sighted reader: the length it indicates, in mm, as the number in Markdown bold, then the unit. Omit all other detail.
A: **33.5** mm
